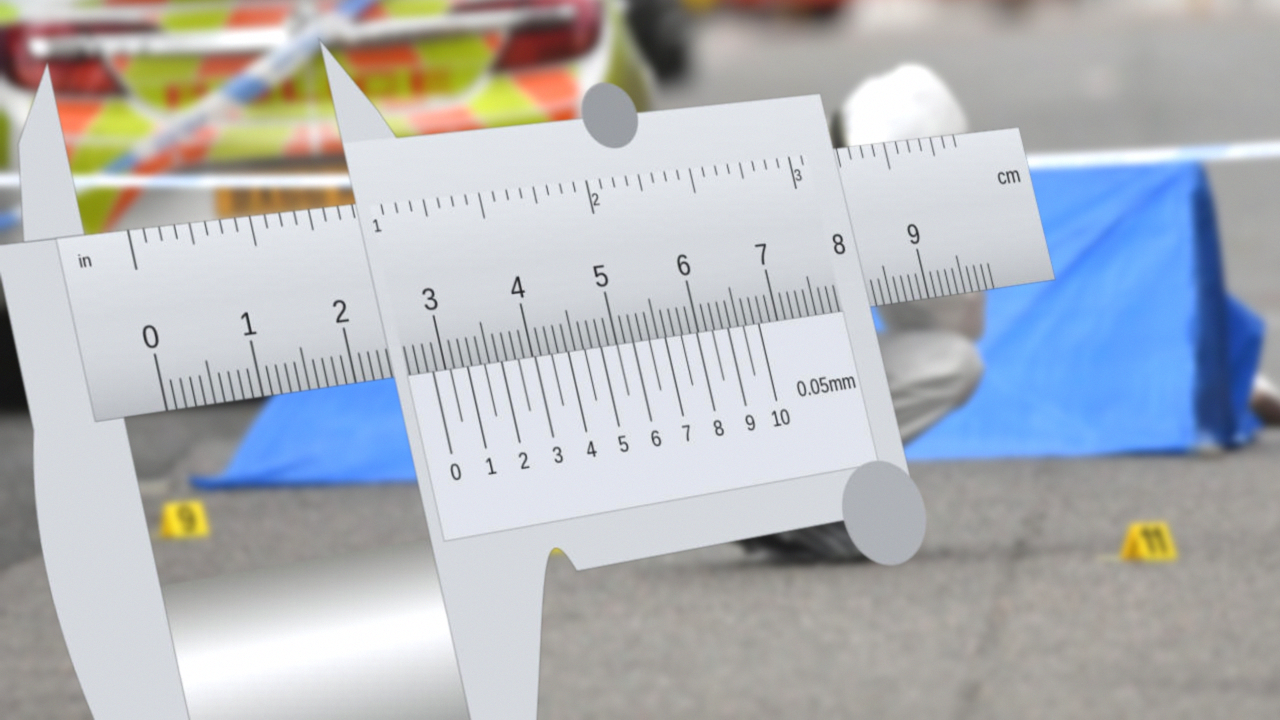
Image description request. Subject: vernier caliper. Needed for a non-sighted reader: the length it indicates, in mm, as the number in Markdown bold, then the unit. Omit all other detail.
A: **28.6** mm
